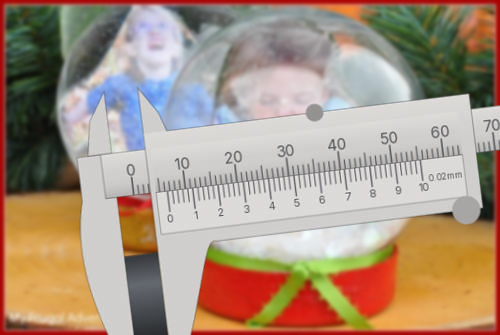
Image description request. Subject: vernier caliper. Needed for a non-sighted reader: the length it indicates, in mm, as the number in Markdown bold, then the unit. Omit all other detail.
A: **6.5** mm
